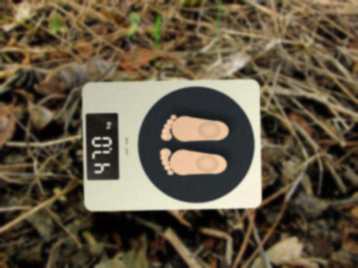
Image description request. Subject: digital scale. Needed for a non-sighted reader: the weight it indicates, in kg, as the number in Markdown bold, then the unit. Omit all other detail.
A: **47.0** kg
